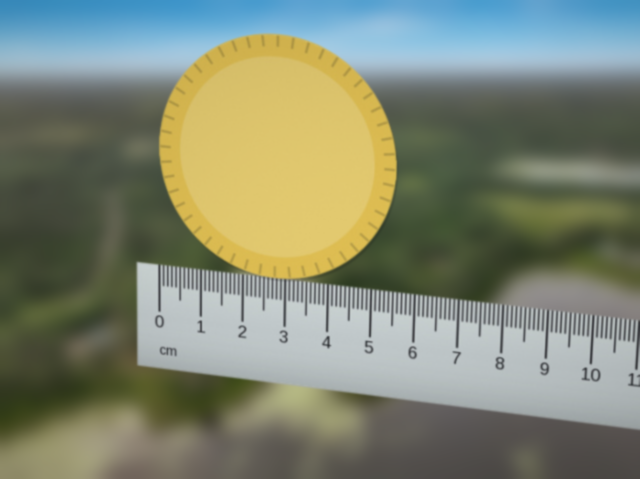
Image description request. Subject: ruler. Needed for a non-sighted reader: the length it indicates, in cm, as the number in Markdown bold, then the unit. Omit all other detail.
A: **5.5** cm
